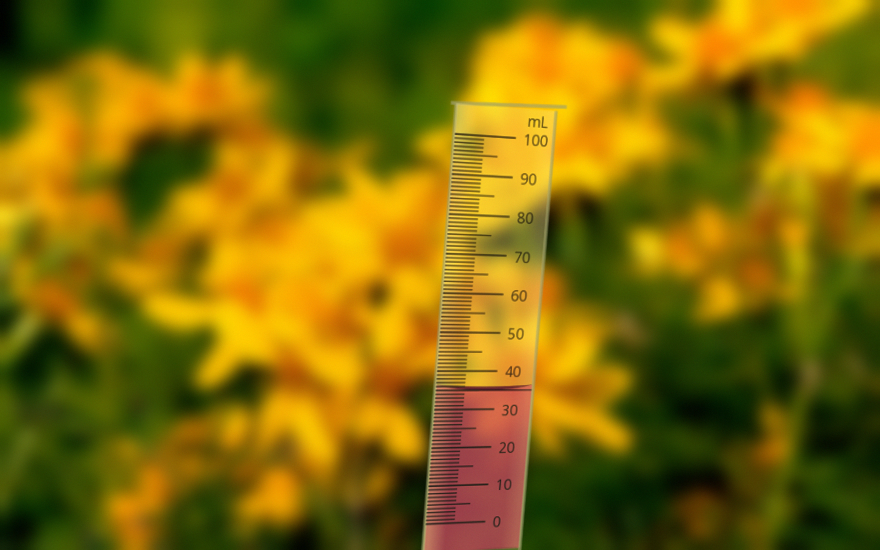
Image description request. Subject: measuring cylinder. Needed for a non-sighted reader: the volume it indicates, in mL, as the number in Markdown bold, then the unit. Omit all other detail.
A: **35** mL
